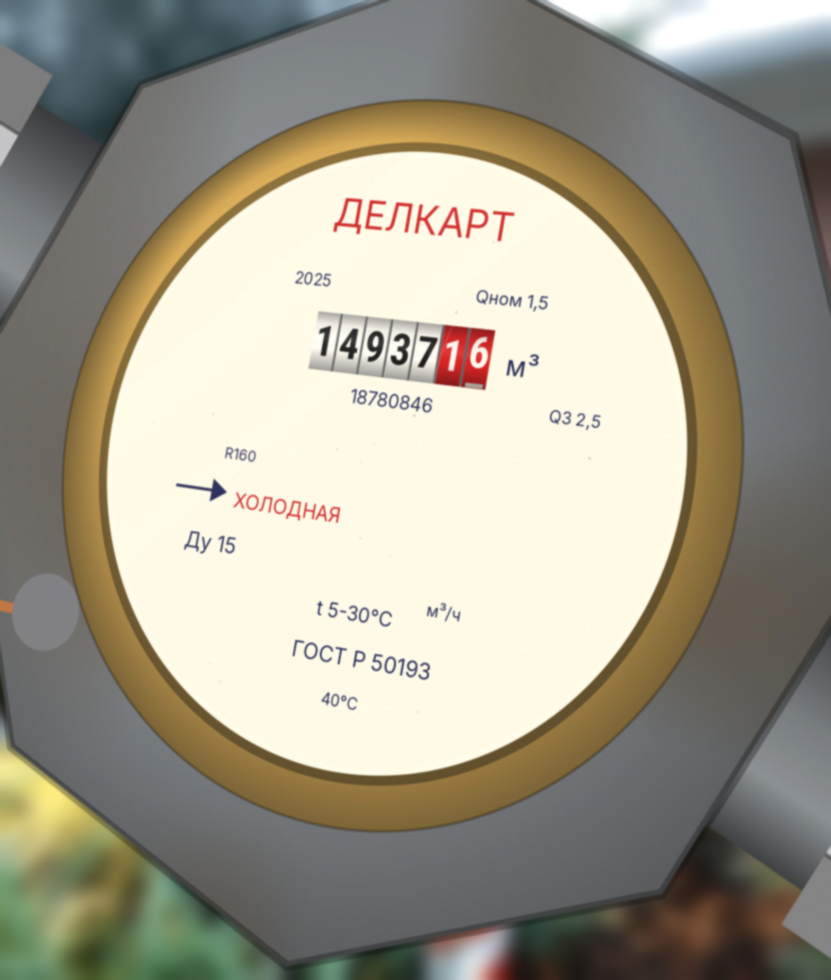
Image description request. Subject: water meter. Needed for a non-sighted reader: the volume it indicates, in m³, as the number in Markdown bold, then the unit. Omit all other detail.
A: **14937.16** m³
